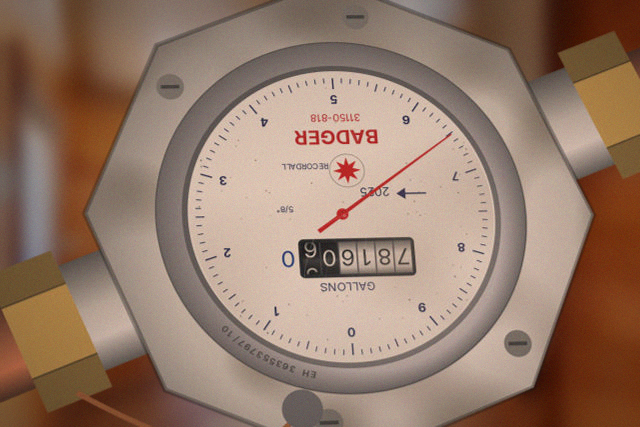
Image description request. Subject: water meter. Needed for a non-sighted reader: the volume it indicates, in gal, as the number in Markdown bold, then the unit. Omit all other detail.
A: **7816056.5** gal
